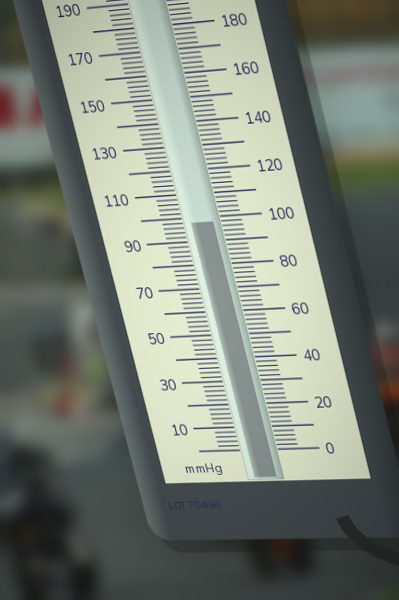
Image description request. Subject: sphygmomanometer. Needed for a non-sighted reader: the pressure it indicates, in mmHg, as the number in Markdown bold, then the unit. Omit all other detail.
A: **98** mmHg
